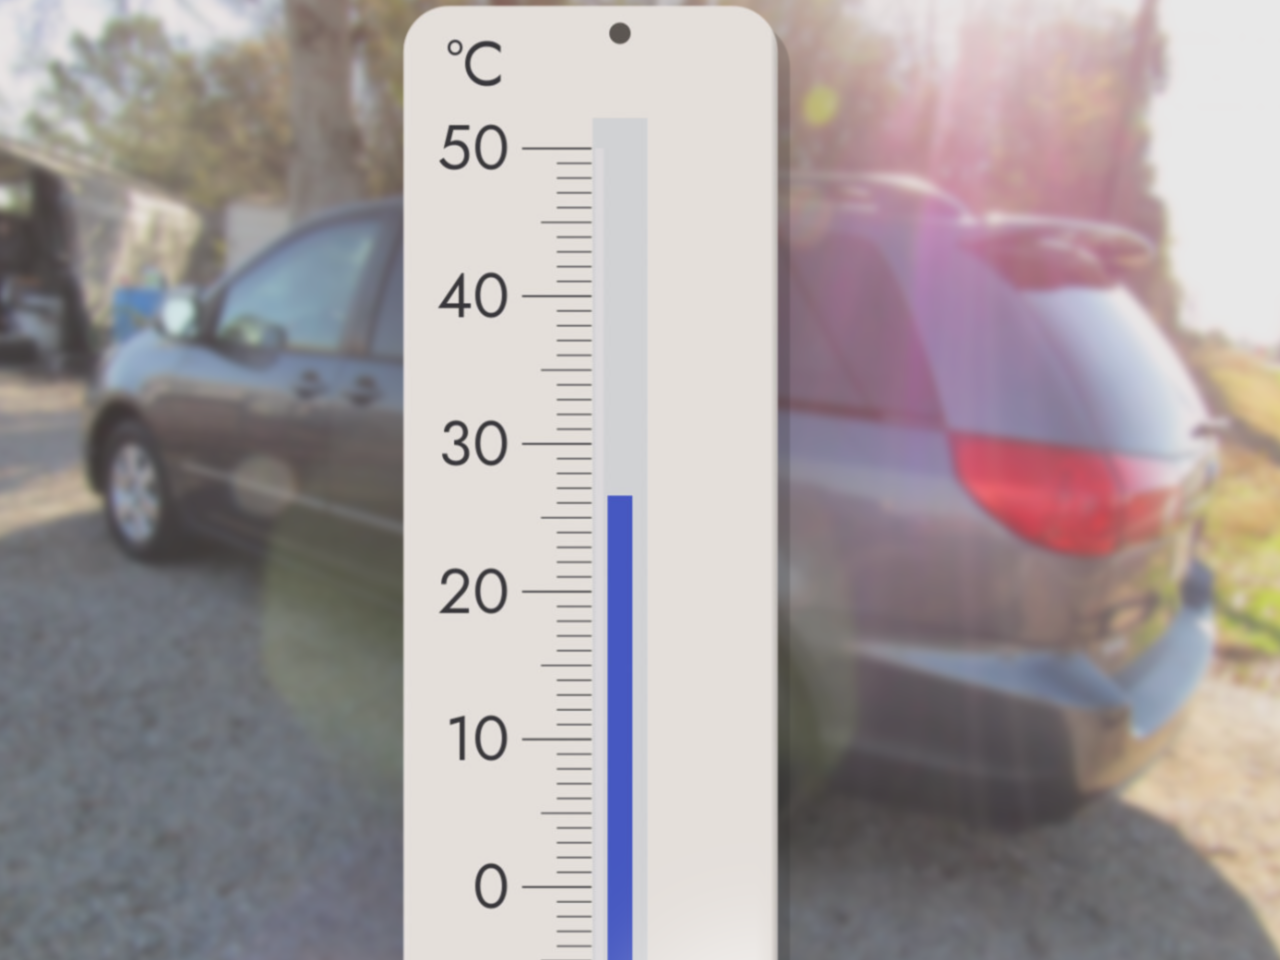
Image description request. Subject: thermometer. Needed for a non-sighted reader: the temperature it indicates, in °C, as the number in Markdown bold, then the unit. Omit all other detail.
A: **26.5** °C
